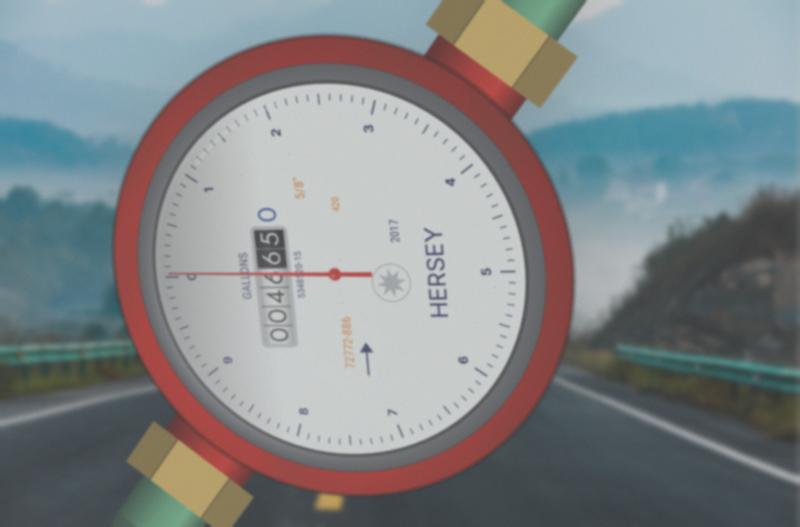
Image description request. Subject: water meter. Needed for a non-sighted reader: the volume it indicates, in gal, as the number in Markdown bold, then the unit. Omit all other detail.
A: **46650.0** gal
